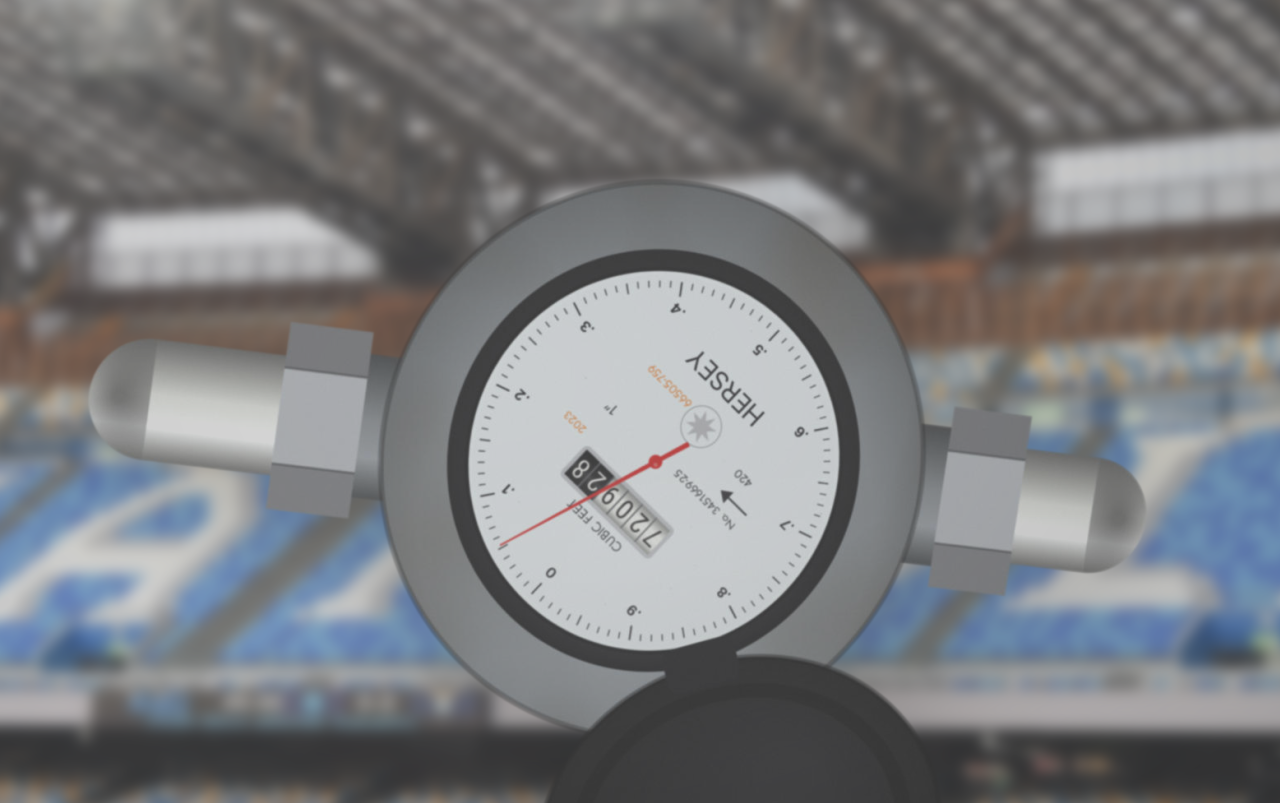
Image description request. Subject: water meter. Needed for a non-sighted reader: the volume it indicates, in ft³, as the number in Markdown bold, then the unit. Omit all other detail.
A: **720928.05** ft³
